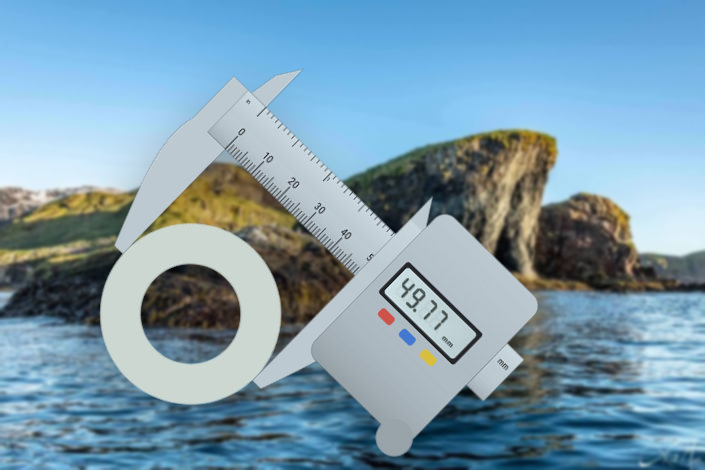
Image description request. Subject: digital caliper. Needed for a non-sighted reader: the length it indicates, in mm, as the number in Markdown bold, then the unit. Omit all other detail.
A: **49.77** mm
